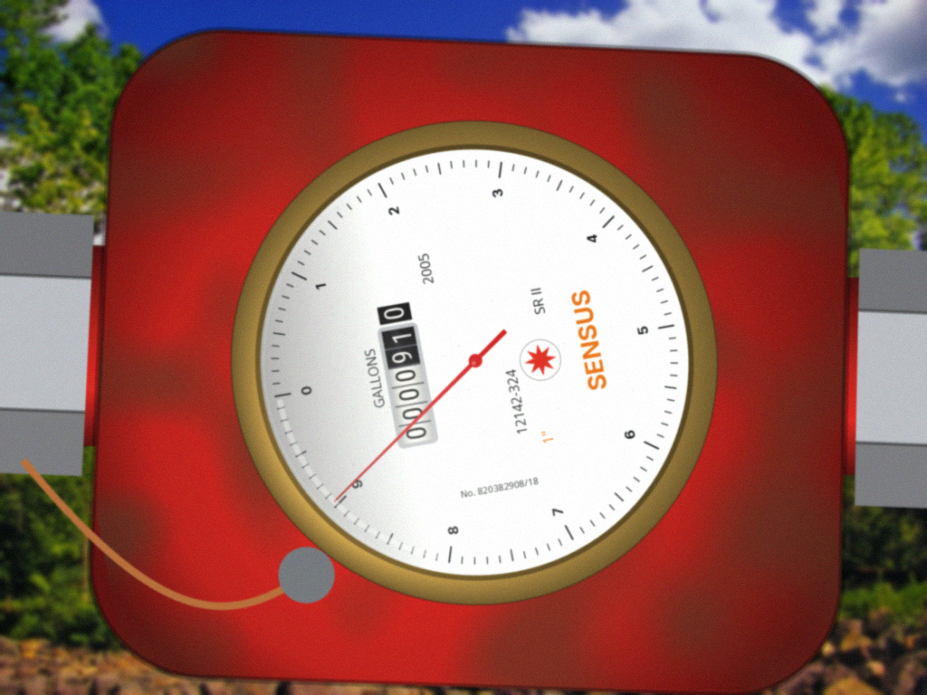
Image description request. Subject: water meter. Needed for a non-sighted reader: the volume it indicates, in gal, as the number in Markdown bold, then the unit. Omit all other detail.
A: **909.0** gal
